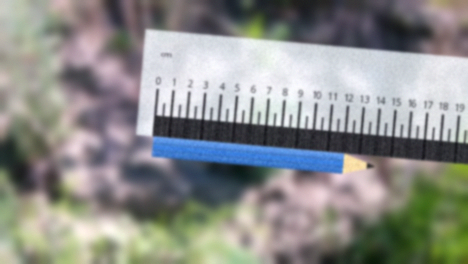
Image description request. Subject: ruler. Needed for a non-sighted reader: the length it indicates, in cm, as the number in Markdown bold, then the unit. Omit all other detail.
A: **14** cm
